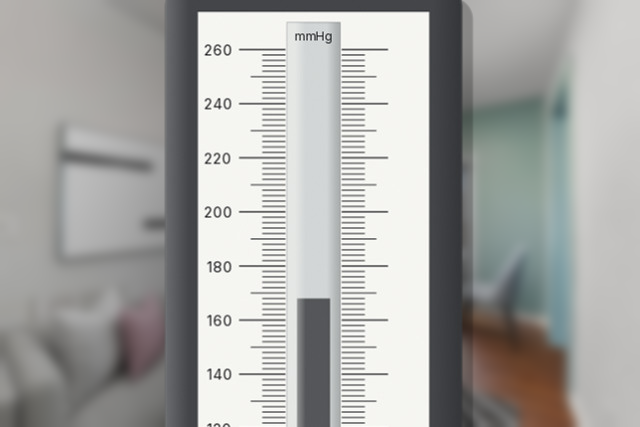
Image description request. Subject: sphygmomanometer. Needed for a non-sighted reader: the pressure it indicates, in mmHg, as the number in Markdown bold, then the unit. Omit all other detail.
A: **168** mmHg
